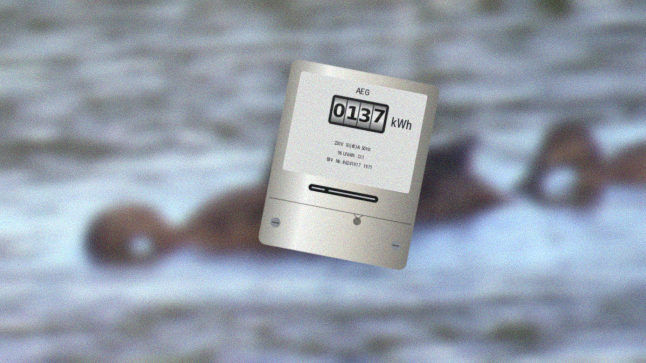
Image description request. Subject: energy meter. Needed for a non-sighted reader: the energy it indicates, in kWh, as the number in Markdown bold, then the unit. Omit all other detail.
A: **137** kWh
